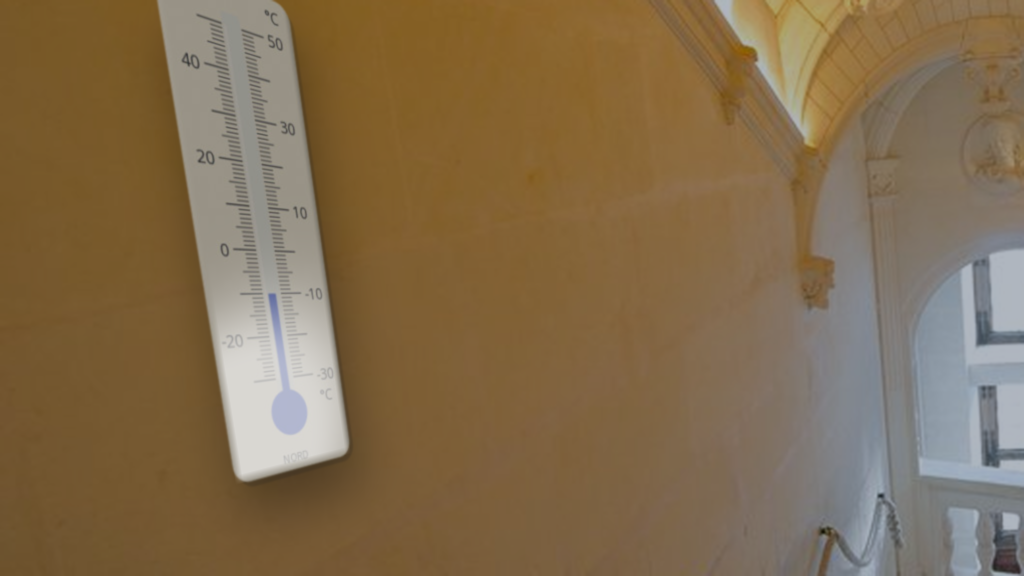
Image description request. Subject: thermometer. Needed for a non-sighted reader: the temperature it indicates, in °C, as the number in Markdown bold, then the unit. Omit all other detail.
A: **-10** °C
